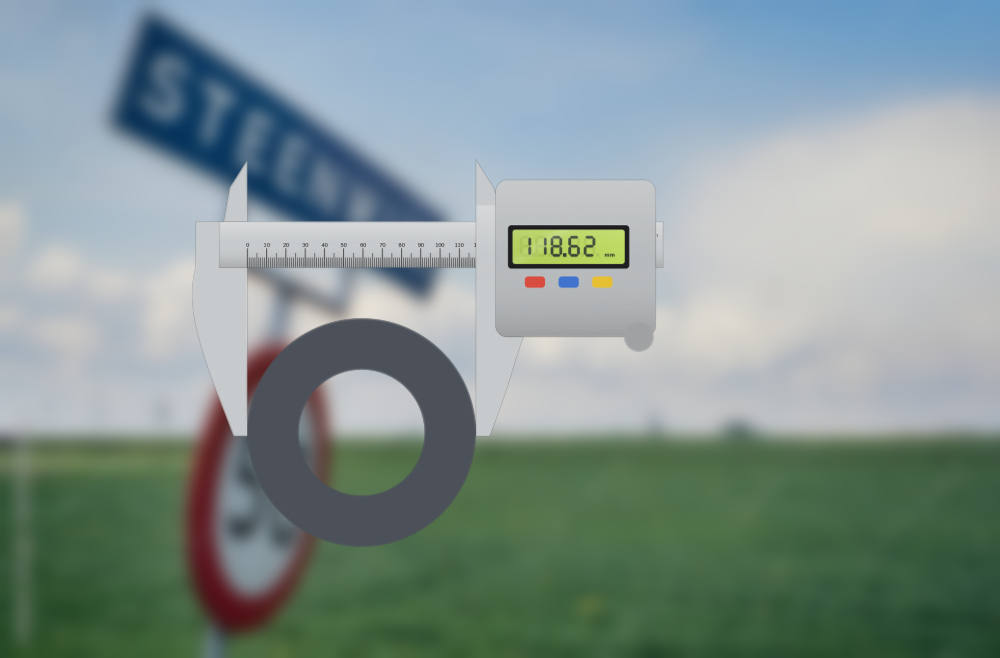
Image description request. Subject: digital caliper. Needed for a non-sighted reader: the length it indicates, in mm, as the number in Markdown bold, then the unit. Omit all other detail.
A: **118.62** mm
